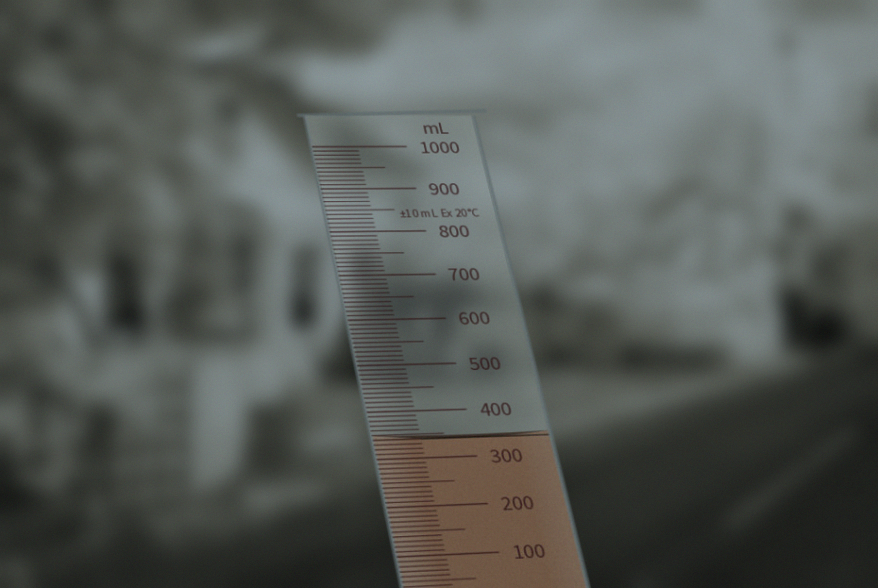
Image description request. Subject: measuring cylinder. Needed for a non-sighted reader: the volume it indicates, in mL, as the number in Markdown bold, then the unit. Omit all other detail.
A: **340** mL
